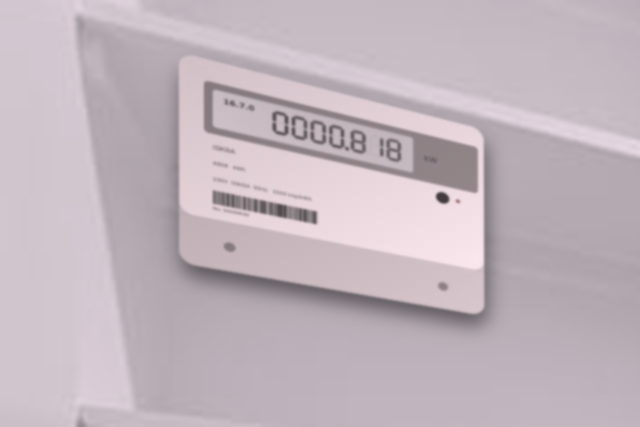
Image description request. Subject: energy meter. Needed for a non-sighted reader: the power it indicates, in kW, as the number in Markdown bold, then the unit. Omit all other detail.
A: **0.818** kW
